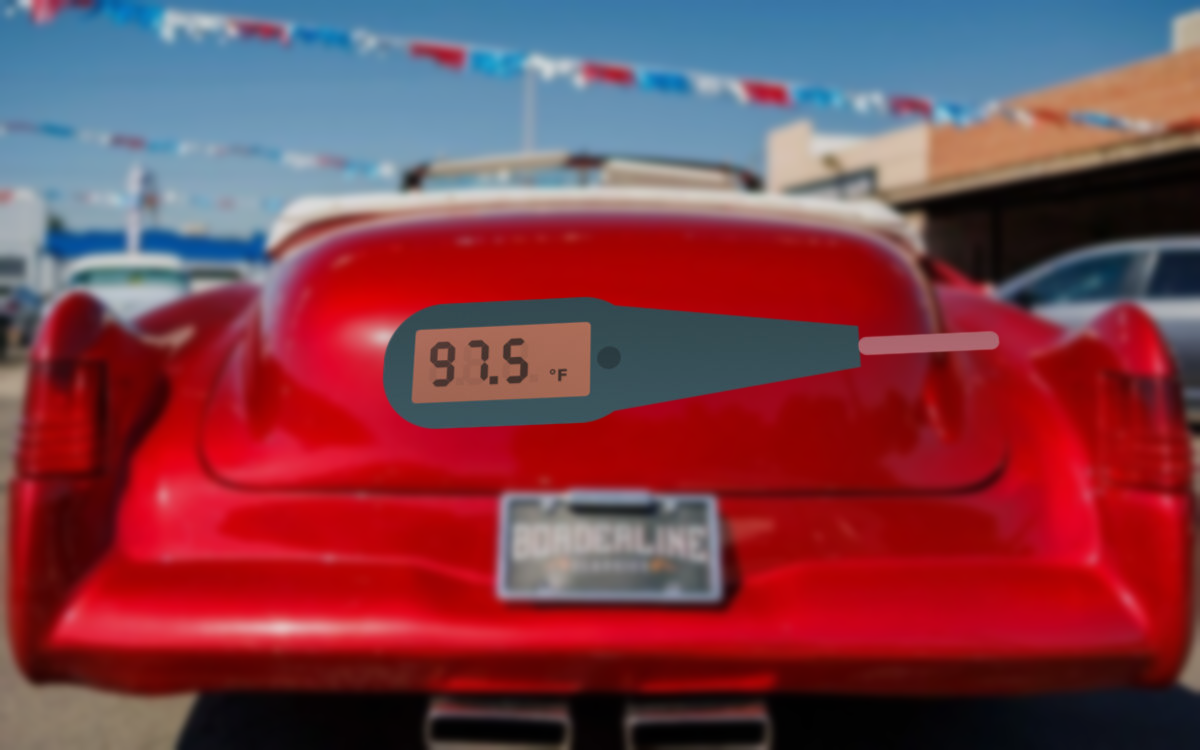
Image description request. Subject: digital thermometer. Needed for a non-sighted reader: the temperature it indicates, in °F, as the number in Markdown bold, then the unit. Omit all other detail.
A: **97.5** °F
